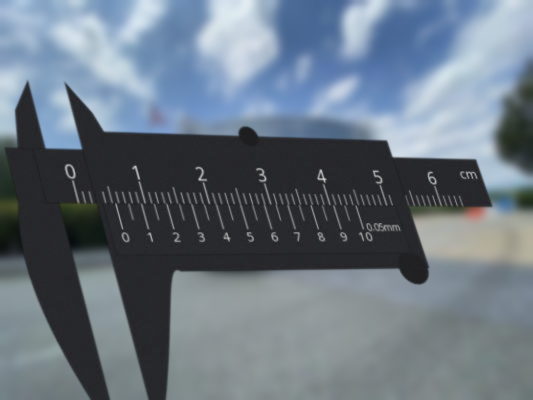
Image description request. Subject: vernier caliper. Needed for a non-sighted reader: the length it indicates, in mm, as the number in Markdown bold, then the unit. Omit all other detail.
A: **5.5** mm
